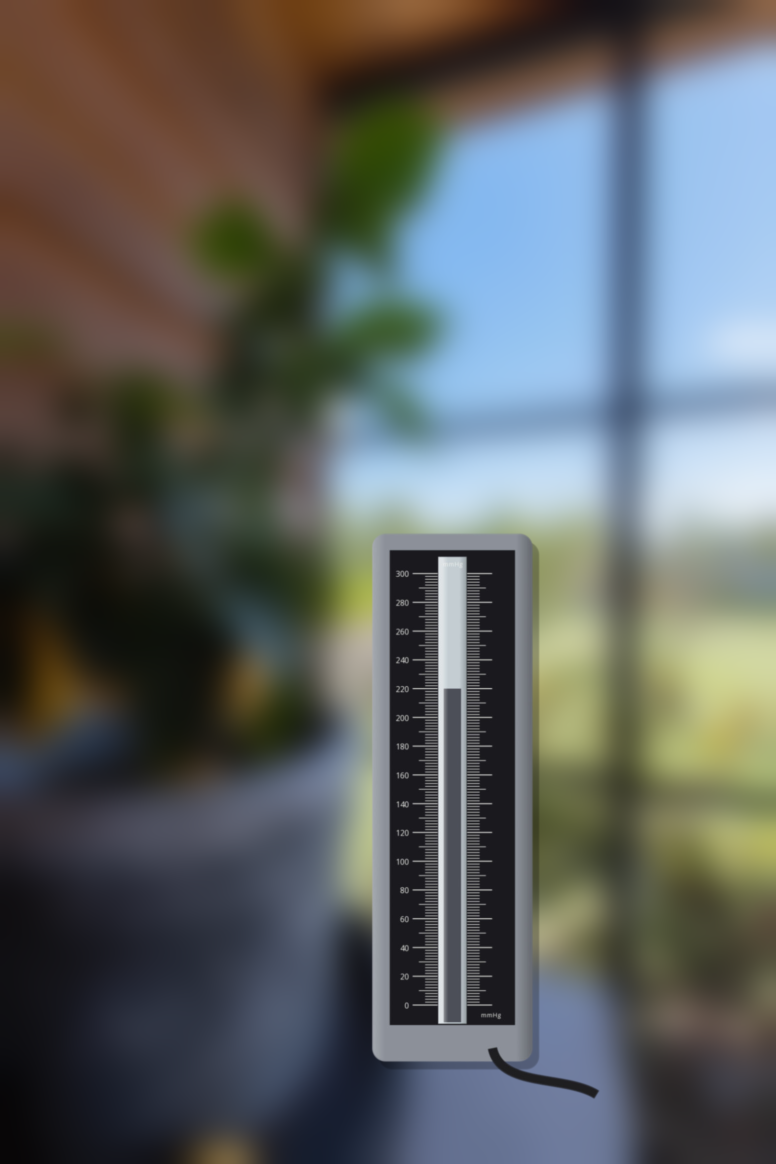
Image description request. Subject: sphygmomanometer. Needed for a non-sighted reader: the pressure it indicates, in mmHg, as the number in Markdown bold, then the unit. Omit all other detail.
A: **220** mmHg
